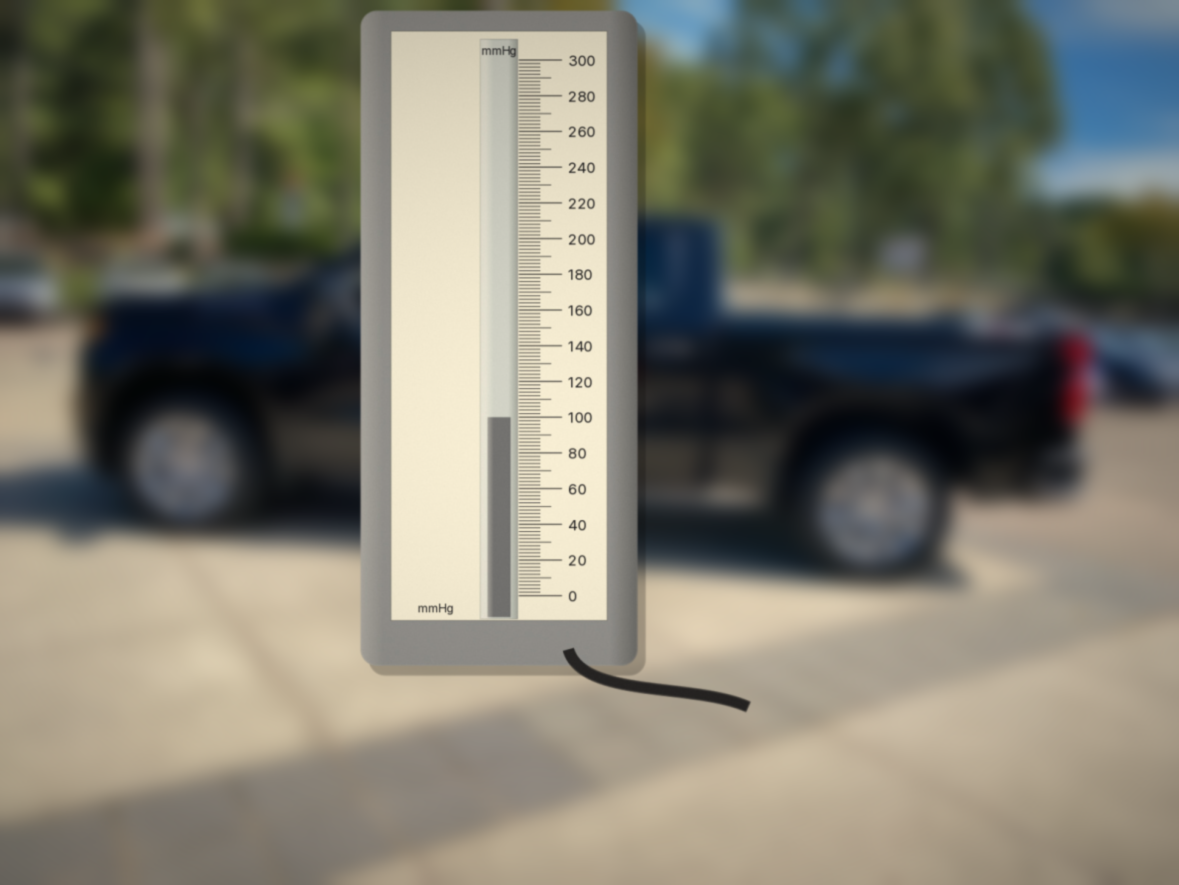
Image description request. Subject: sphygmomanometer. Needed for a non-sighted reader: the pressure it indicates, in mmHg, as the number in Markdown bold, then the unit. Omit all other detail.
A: **100** mmHg
